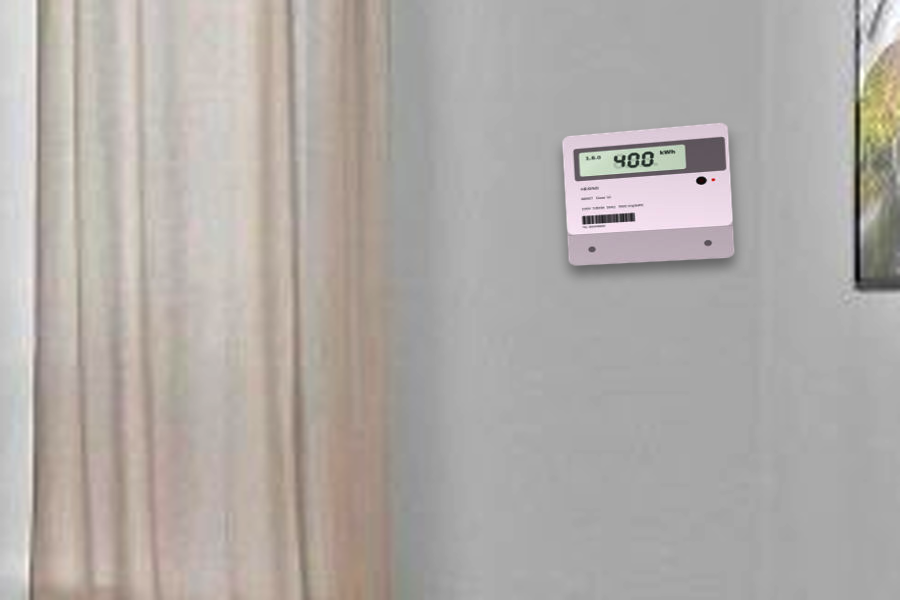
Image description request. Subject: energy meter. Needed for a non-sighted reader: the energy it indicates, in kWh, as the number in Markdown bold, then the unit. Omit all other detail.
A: **400** kWh
